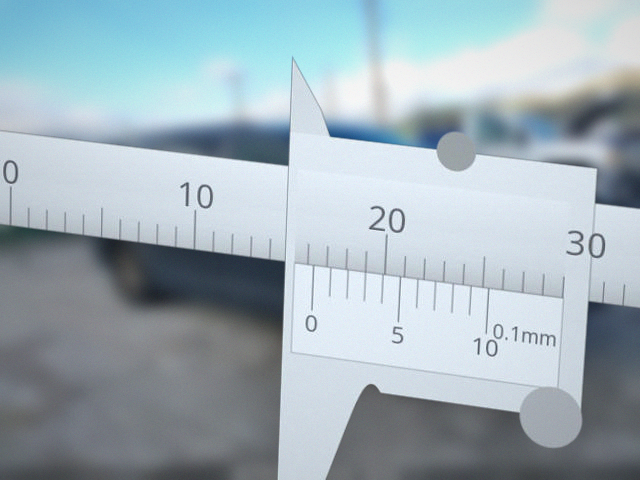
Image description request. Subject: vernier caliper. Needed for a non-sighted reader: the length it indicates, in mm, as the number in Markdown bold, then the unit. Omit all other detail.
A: **16.3** mm
